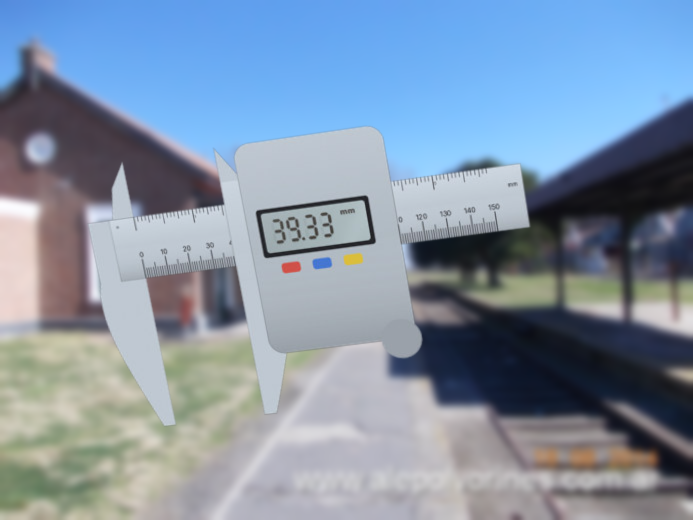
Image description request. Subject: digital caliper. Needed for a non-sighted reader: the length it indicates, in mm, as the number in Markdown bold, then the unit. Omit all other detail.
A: **39.33** mm
